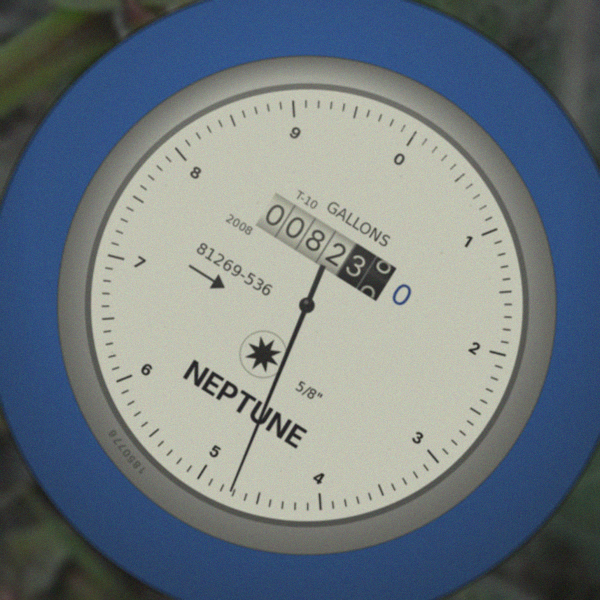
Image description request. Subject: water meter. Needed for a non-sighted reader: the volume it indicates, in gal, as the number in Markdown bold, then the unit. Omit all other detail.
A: **82384.7** gal
